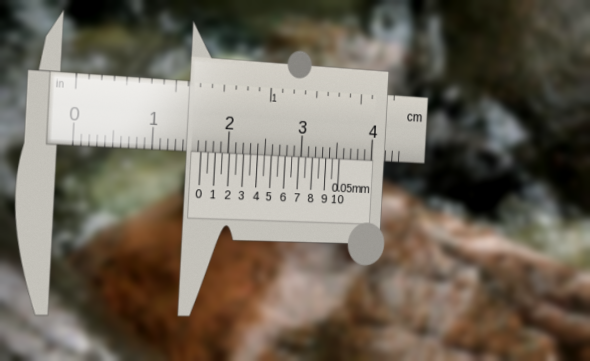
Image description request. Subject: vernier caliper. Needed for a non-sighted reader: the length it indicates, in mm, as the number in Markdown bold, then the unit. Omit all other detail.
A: **16.4** mm
